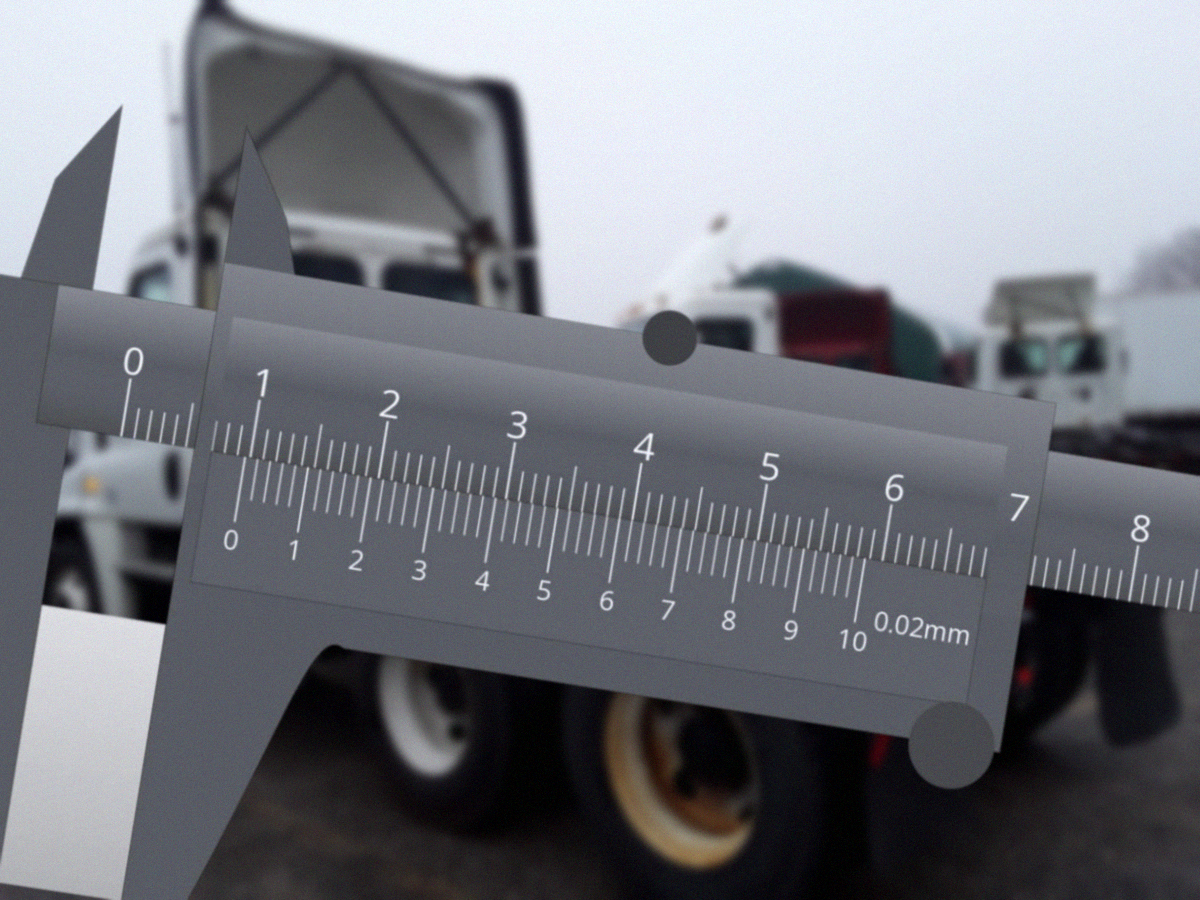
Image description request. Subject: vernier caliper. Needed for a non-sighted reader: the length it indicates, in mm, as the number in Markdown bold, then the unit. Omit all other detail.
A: **9.6** mm
